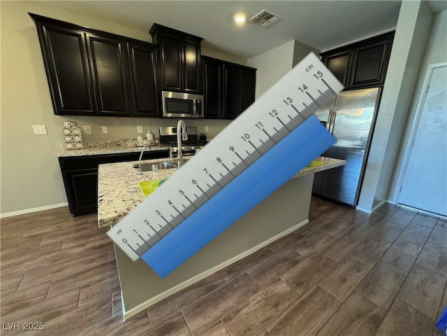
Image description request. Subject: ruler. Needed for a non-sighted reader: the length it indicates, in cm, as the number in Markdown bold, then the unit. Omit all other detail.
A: **13.5** cm
